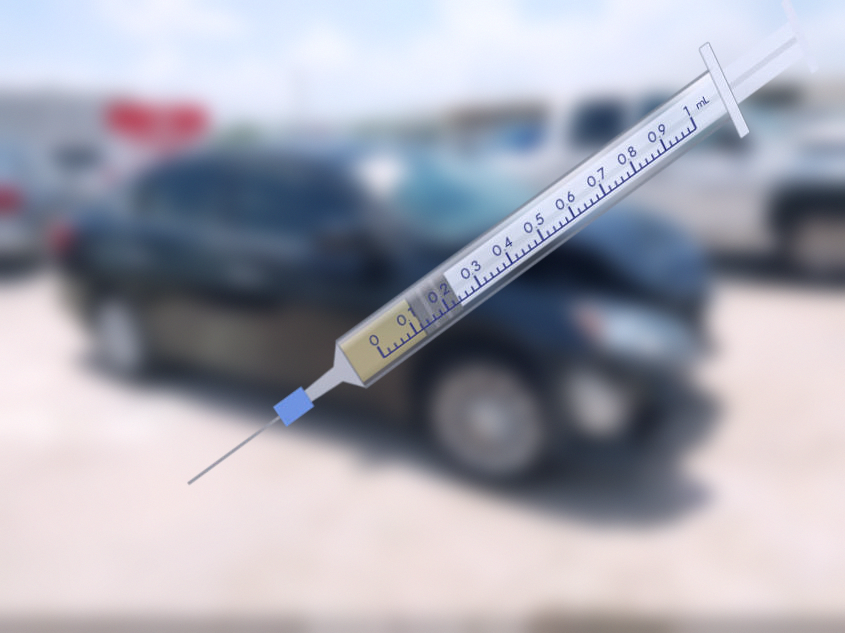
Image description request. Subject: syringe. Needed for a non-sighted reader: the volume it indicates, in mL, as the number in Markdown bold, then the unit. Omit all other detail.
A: **0.12** mL
